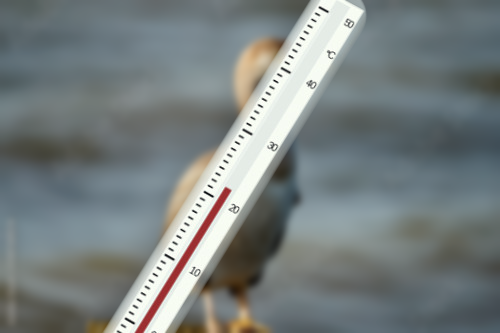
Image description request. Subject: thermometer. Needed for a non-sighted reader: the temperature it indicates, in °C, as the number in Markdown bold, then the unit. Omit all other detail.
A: **22** °C
